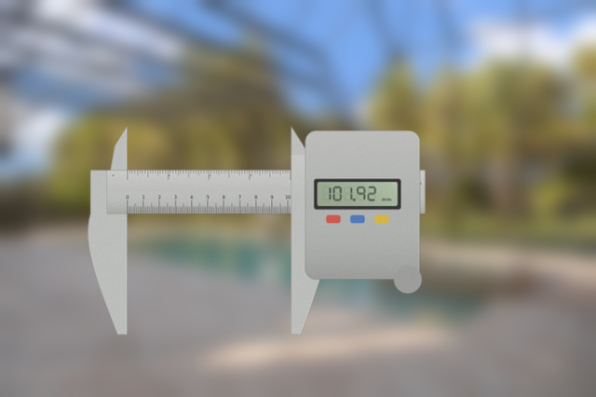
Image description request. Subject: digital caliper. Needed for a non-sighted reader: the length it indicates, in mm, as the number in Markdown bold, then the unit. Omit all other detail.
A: **101.92** mm
